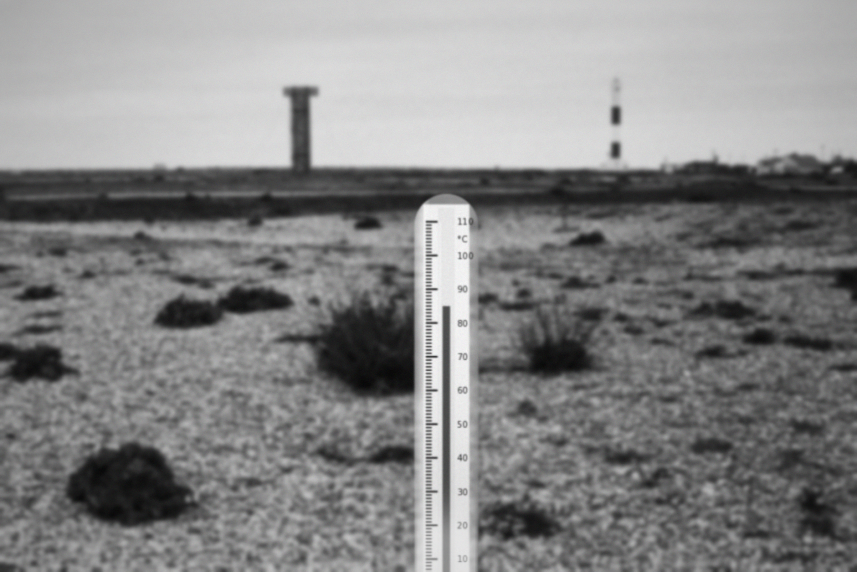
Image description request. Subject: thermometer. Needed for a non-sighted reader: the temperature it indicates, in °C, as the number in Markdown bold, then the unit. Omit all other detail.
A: **85** °C
